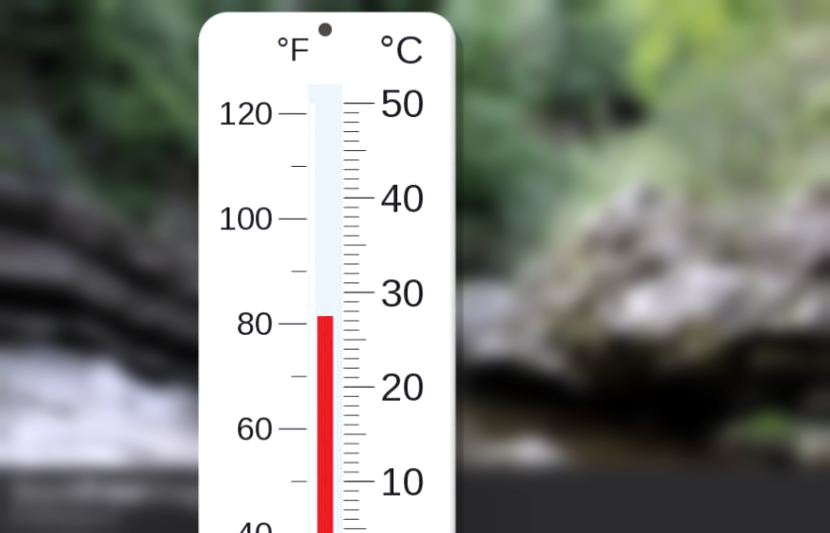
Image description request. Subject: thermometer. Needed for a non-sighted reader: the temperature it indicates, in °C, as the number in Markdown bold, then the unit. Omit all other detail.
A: **27.5** °C
